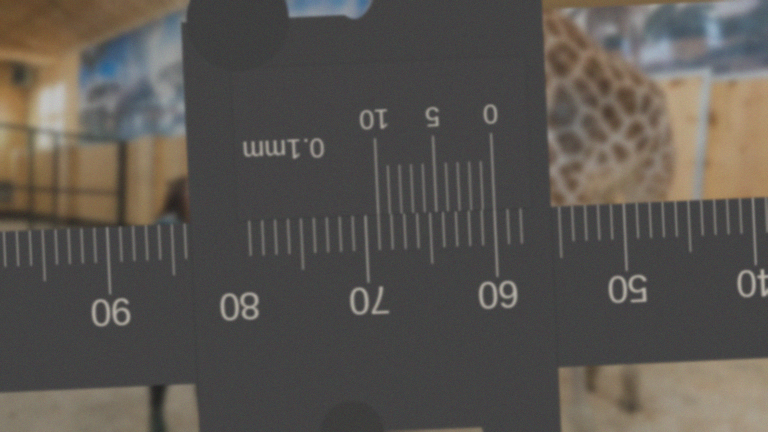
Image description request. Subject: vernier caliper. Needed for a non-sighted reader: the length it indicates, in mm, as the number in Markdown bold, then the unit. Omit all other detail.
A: **60.0** mm
